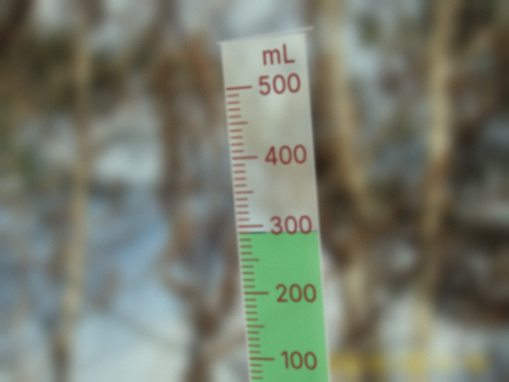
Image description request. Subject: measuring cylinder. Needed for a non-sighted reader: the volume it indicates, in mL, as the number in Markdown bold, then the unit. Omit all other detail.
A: **290** mL
